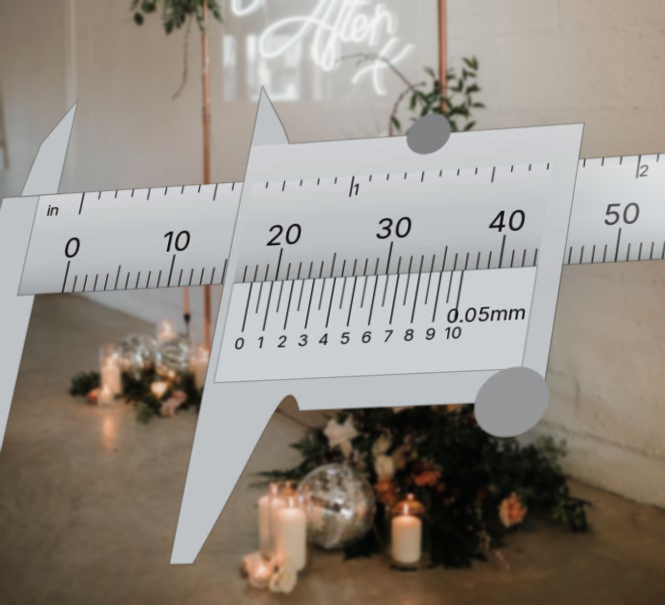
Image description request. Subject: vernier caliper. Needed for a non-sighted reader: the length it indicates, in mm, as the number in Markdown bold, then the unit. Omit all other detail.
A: **17.8** mm
